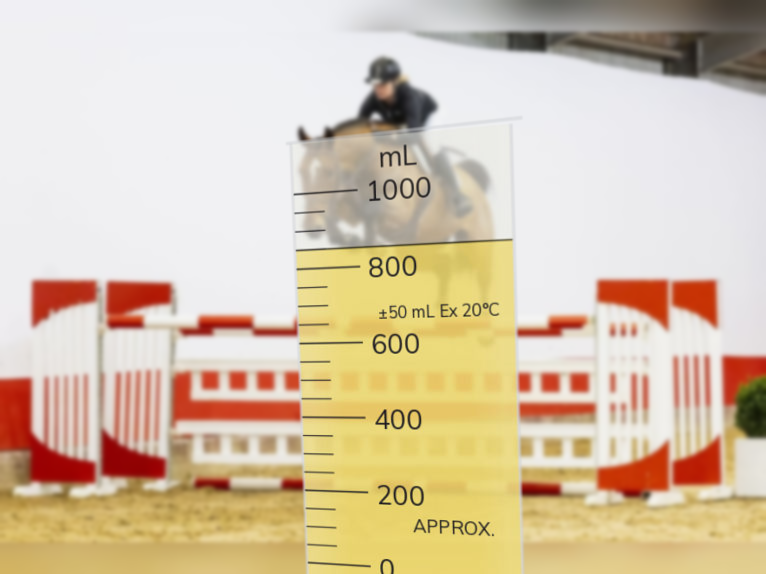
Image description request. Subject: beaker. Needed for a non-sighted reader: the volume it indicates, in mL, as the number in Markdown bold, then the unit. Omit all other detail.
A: **850** mL
